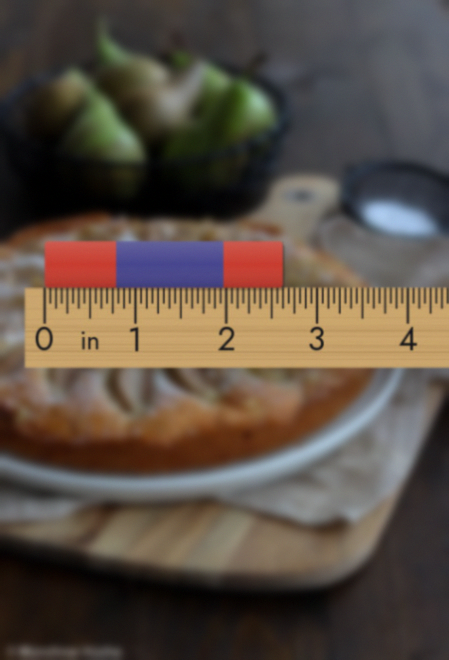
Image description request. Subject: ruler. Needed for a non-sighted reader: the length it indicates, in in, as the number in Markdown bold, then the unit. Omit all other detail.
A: **2.625** in
